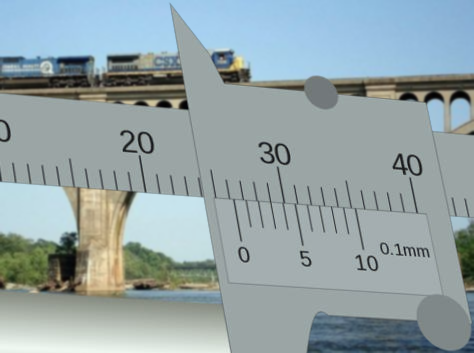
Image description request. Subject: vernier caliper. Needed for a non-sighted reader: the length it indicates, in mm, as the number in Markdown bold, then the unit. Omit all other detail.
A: **26.3** mm
